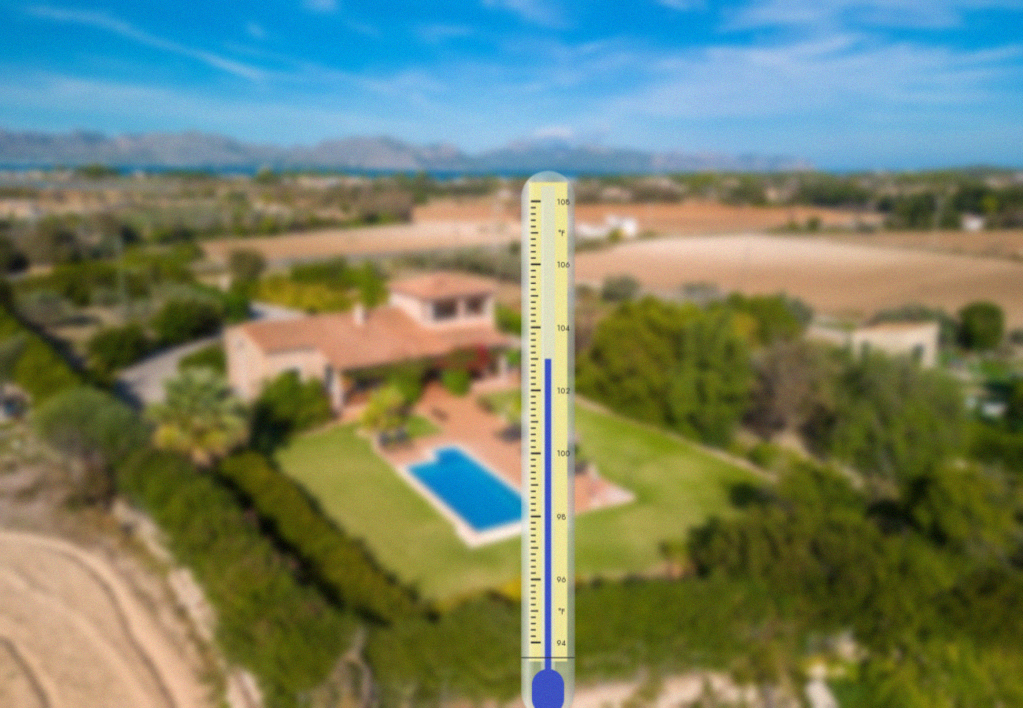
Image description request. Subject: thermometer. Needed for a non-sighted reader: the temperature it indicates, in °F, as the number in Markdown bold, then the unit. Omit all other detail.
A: **103** °F
